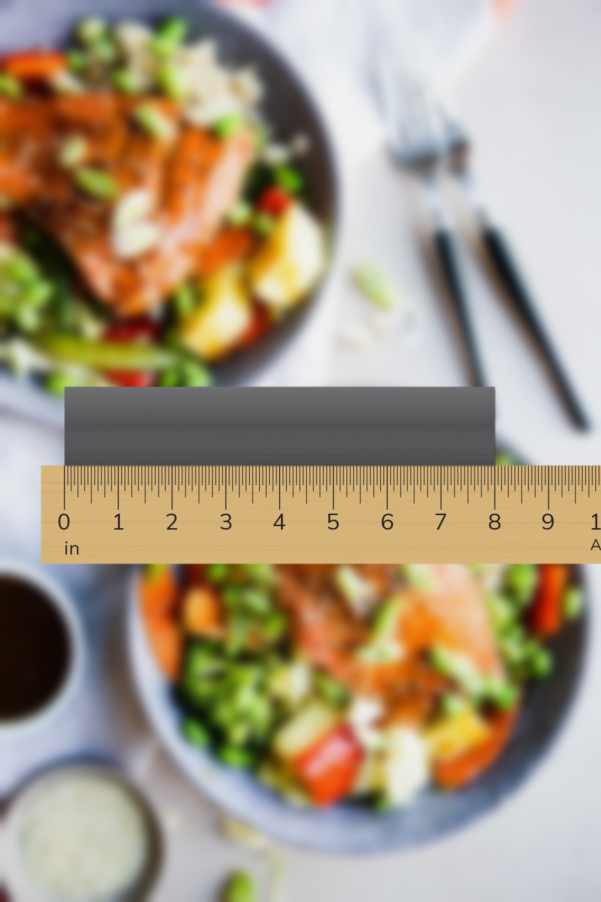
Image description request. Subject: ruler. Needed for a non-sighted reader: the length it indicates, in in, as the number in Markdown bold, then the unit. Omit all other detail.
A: **8** in
